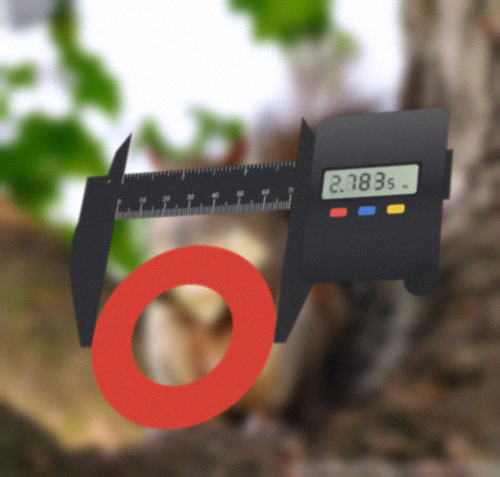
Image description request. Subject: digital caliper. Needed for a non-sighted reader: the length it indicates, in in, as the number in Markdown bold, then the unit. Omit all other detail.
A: **2.7835** in
